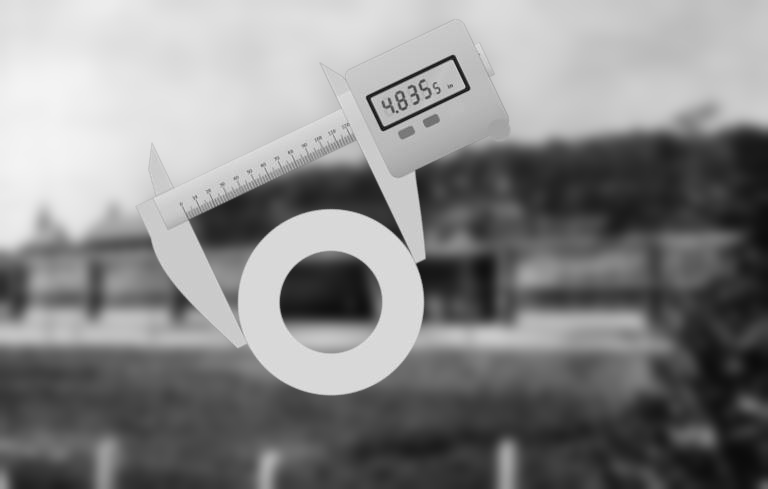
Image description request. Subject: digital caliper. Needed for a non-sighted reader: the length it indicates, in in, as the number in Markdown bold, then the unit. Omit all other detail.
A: **4.8355** in
